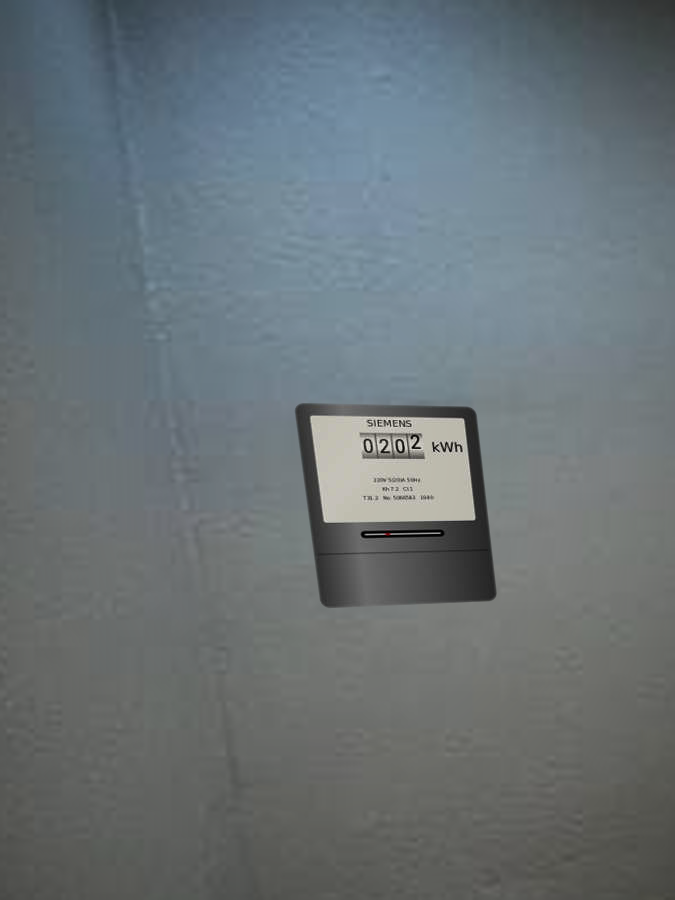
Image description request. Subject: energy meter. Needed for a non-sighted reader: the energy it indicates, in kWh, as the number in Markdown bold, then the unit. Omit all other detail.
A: **202** kWh
